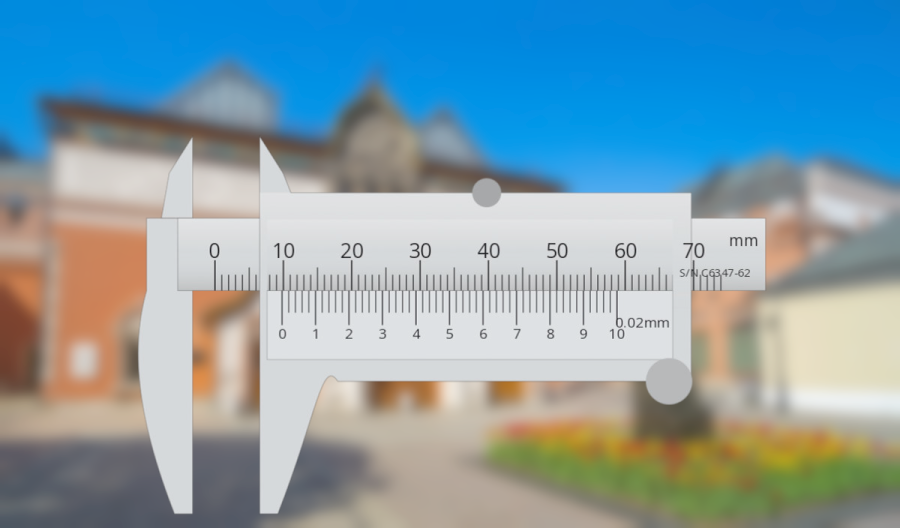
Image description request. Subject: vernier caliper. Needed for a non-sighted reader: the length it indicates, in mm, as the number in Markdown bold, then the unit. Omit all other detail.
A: **9.8** mm
